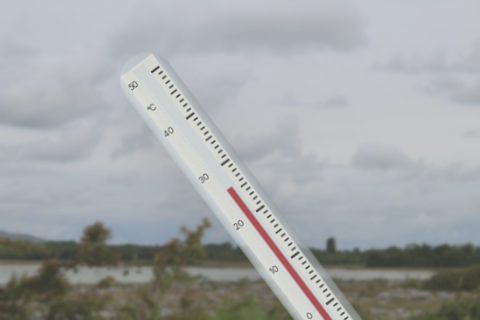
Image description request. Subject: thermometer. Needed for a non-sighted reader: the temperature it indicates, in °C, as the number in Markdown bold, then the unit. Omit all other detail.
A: **26** °C
